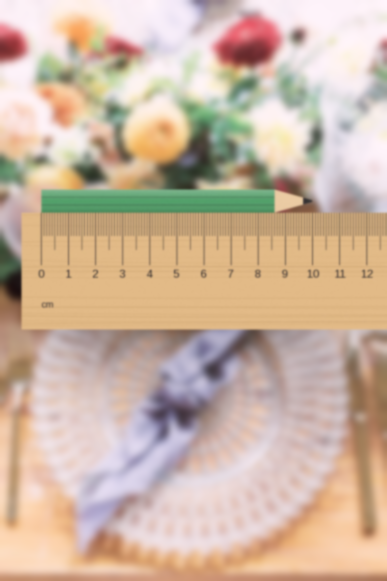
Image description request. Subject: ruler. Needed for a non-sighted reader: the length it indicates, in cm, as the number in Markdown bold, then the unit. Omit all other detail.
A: **10** cm
